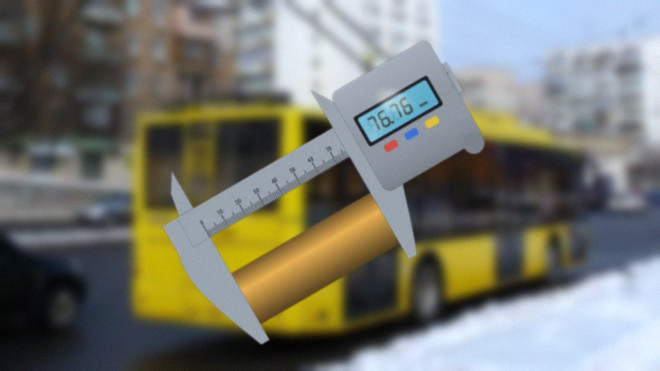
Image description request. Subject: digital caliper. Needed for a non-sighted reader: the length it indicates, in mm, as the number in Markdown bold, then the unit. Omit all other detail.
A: **76.76** mm
